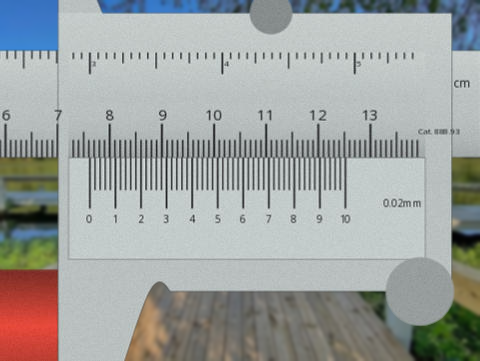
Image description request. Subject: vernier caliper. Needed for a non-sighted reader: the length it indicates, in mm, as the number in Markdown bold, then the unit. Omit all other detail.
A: **76.2** mm
